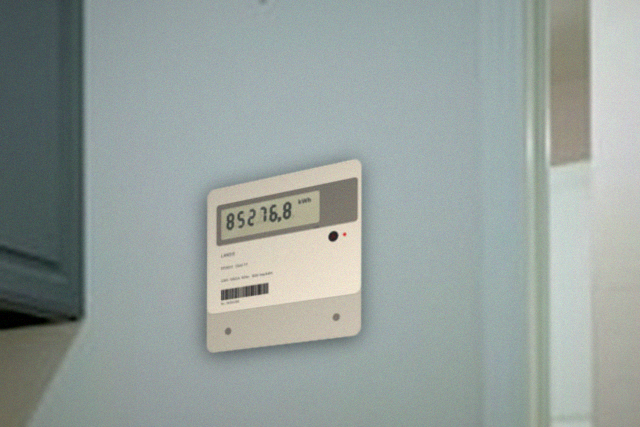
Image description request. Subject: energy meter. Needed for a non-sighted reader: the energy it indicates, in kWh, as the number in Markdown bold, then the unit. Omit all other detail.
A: **85276.8** kWh
